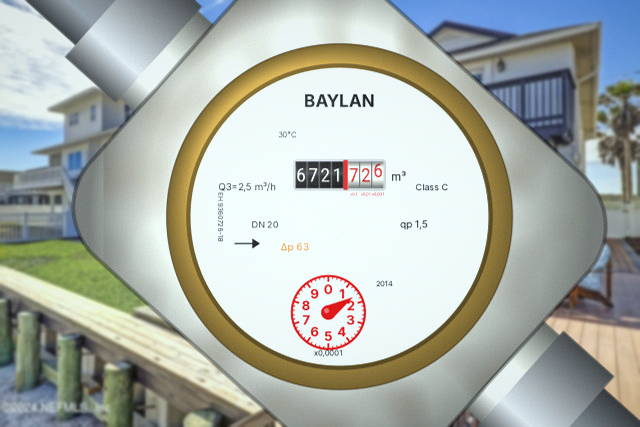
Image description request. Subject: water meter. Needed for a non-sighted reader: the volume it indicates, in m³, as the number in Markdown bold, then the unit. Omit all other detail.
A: **6721.7261** m³
